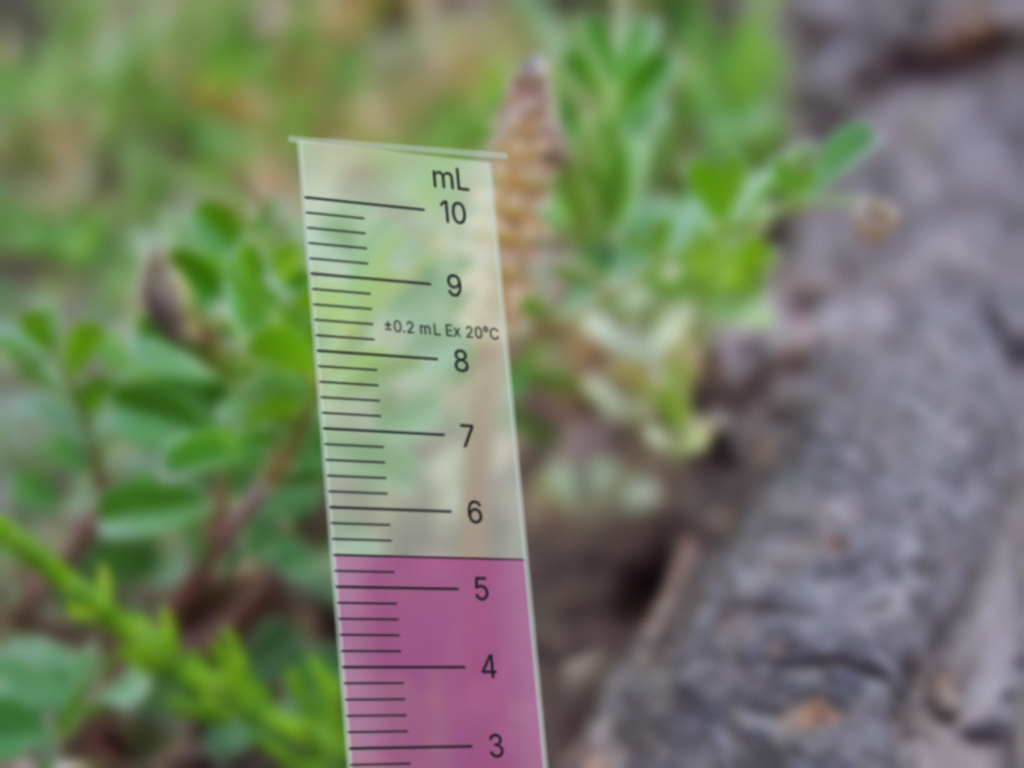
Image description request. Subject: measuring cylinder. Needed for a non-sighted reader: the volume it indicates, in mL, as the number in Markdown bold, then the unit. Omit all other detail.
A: **5.4** mL
